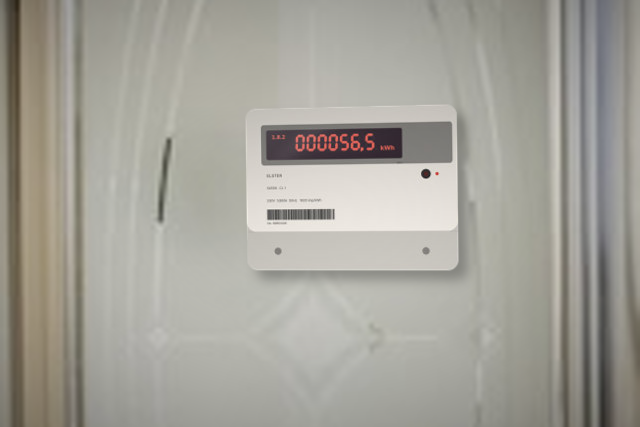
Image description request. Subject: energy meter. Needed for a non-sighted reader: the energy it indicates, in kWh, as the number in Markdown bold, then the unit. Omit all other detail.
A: **56.5** kWh
